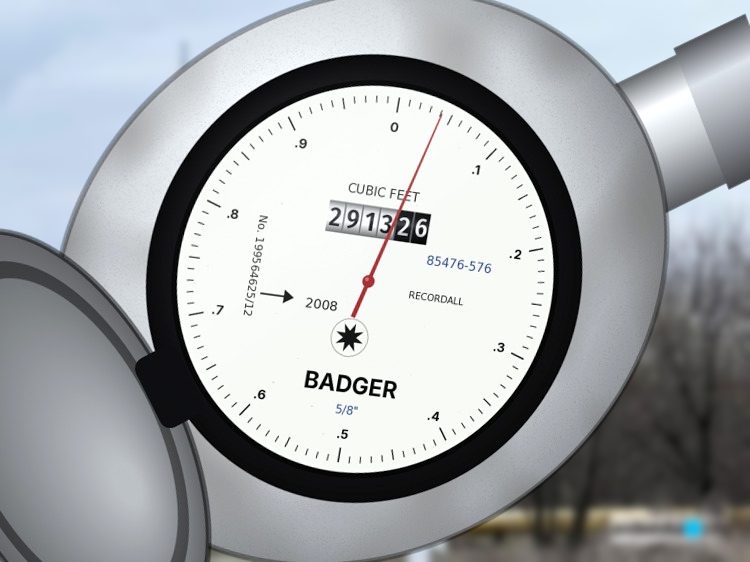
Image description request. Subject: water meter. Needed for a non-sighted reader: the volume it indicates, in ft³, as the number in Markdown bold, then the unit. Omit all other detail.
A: **291326.04** ft³
